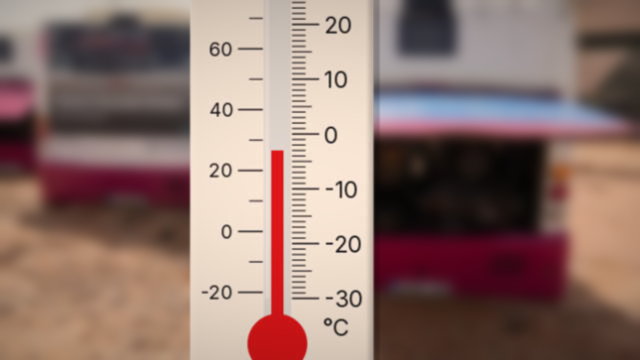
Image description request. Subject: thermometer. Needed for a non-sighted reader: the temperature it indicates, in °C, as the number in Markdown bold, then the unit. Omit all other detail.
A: **-3** °C
